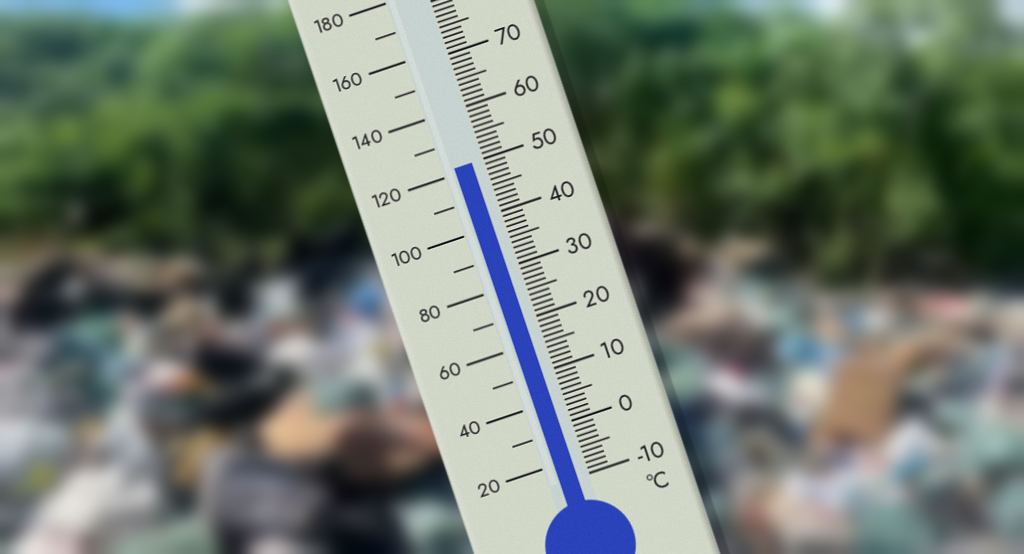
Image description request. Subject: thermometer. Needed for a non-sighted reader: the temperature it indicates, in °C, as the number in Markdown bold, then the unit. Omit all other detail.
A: **50** °C
